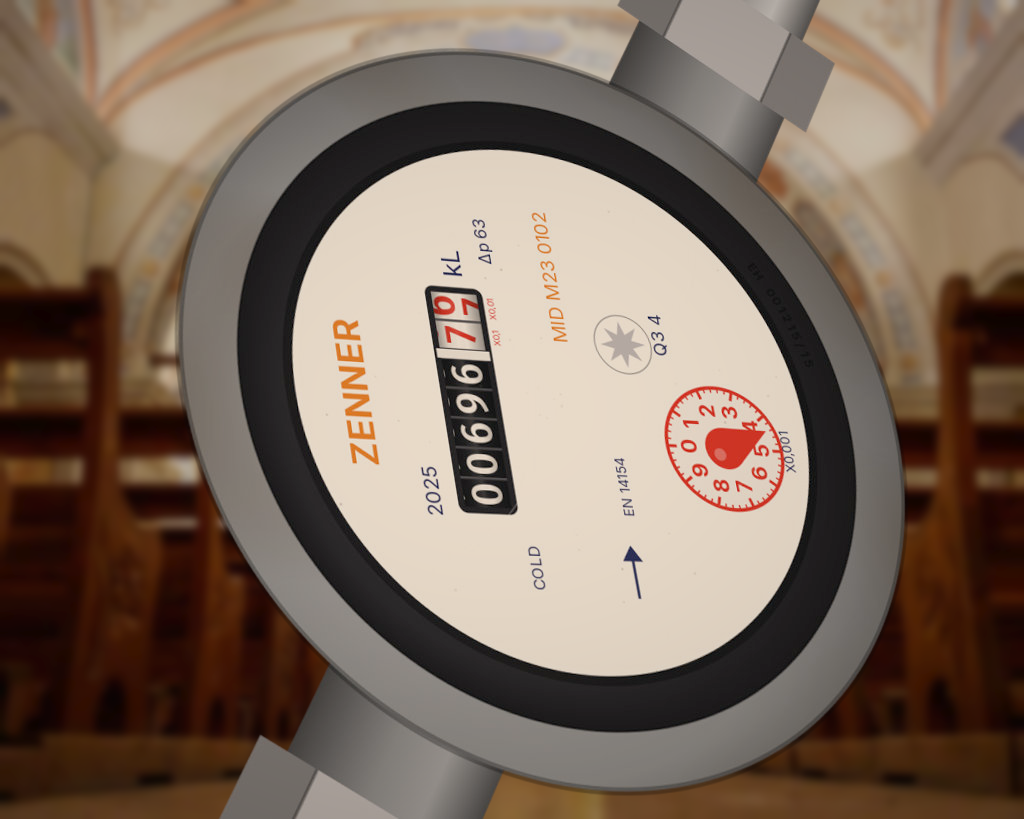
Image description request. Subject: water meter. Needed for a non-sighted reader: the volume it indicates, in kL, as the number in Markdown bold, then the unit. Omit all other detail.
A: **696.764** kL
